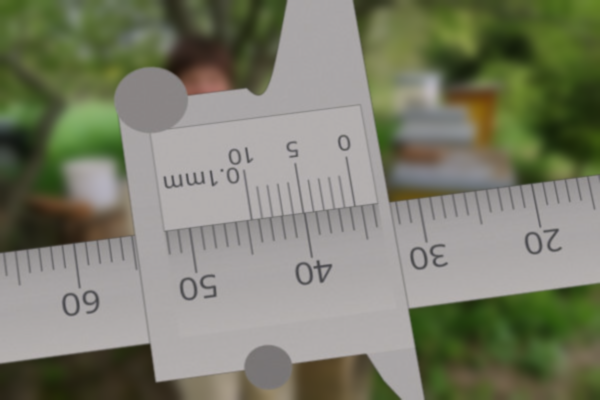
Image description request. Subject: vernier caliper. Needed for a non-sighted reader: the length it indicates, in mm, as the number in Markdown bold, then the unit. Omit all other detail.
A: **35.6** mm
